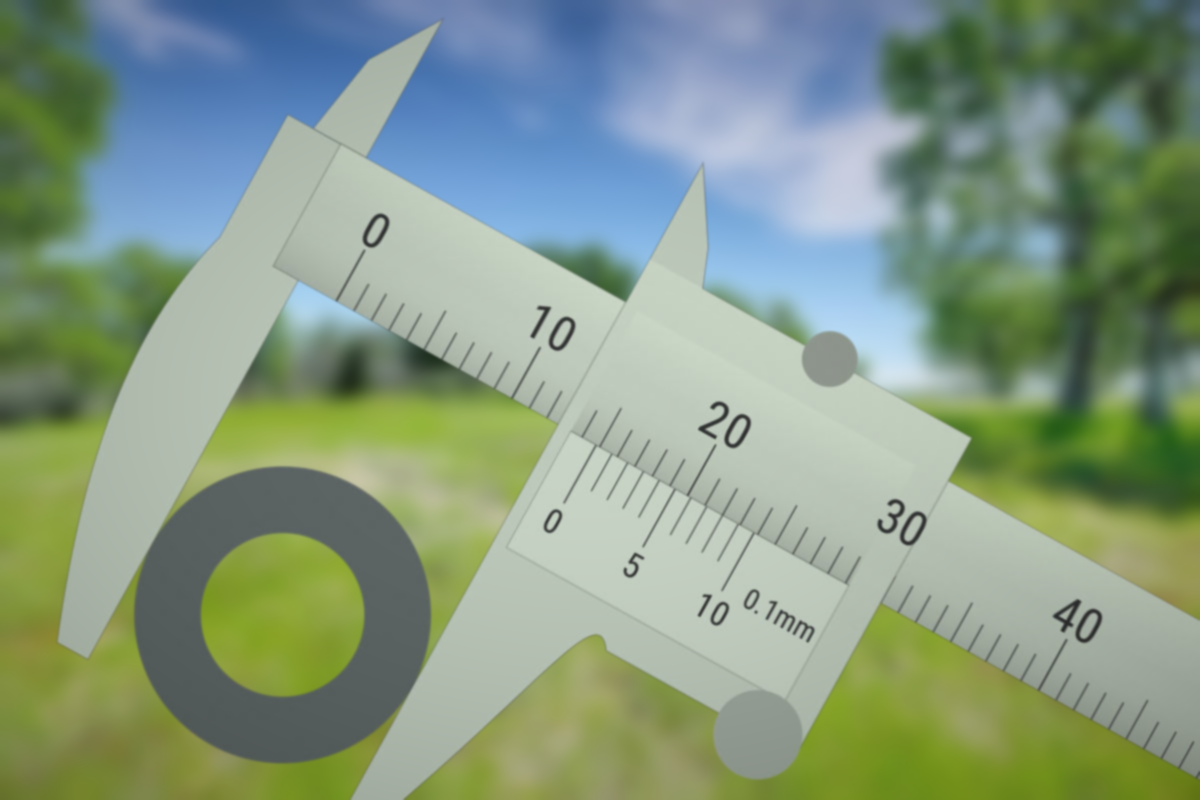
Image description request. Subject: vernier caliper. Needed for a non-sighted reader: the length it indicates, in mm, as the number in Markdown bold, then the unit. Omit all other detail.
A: **14.8** mm
